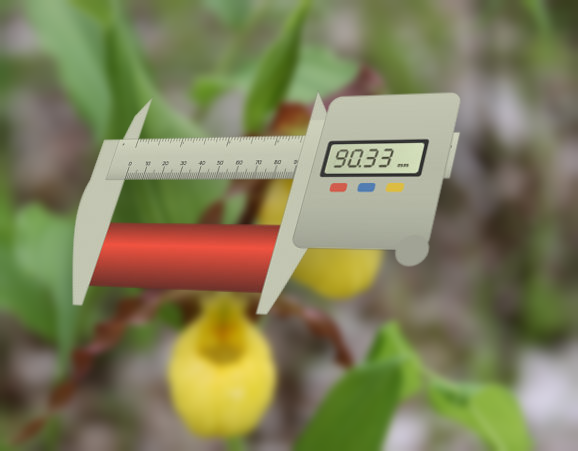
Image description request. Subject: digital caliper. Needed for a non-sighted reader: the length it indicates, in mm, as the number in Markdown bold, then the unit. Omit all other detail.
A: **90.33** mm
